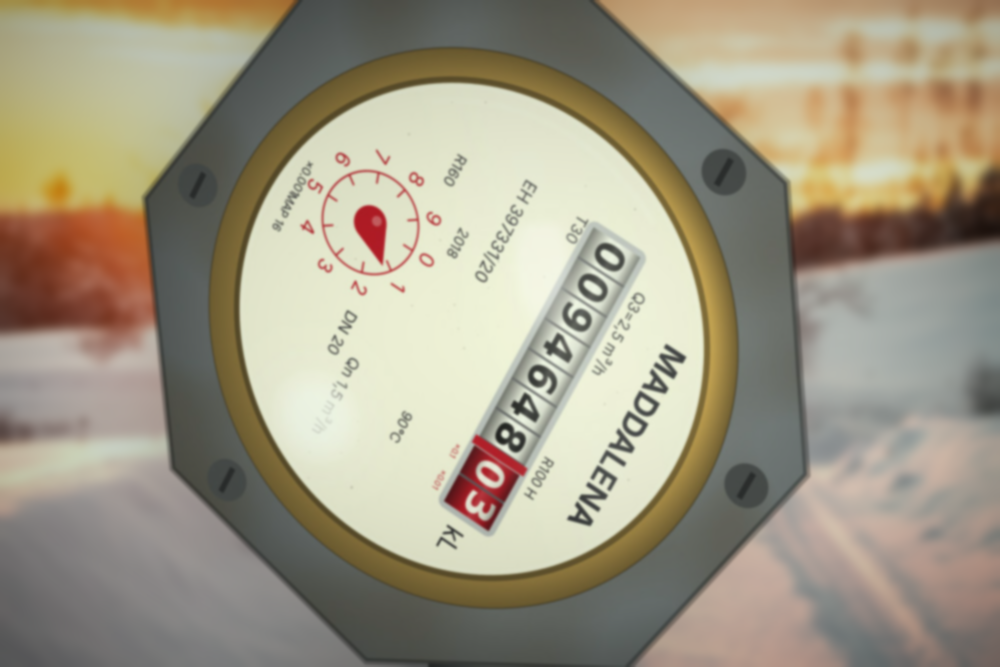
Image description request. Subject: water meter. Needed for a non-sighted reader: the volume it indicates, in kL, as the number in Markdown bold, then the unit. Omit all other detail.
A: **94648.031** kL
